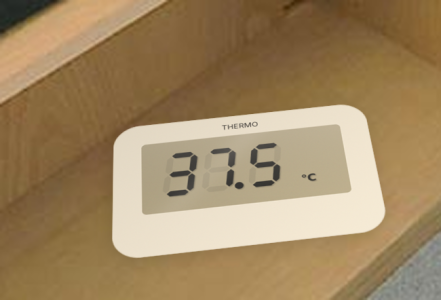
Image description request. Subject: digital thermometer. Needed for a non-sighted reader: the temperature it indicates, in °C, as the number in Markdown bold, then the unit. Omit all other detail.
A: **37.5** °C
